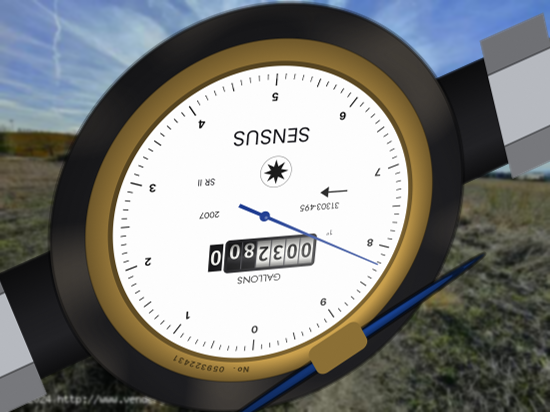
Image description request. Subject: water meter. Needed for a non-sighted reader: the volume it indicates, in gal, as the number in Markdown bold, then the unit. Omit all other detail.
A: **32798.2** gal
